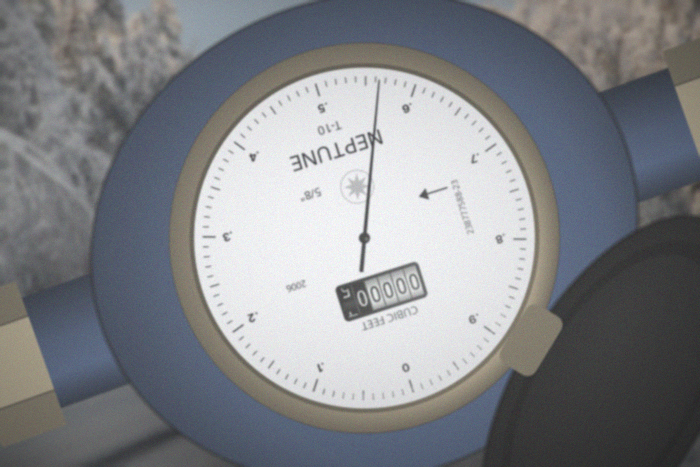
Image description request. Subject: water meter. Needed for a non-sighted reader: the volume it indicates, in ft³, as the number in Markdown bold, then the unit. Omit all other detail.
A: **4.56** ft³
